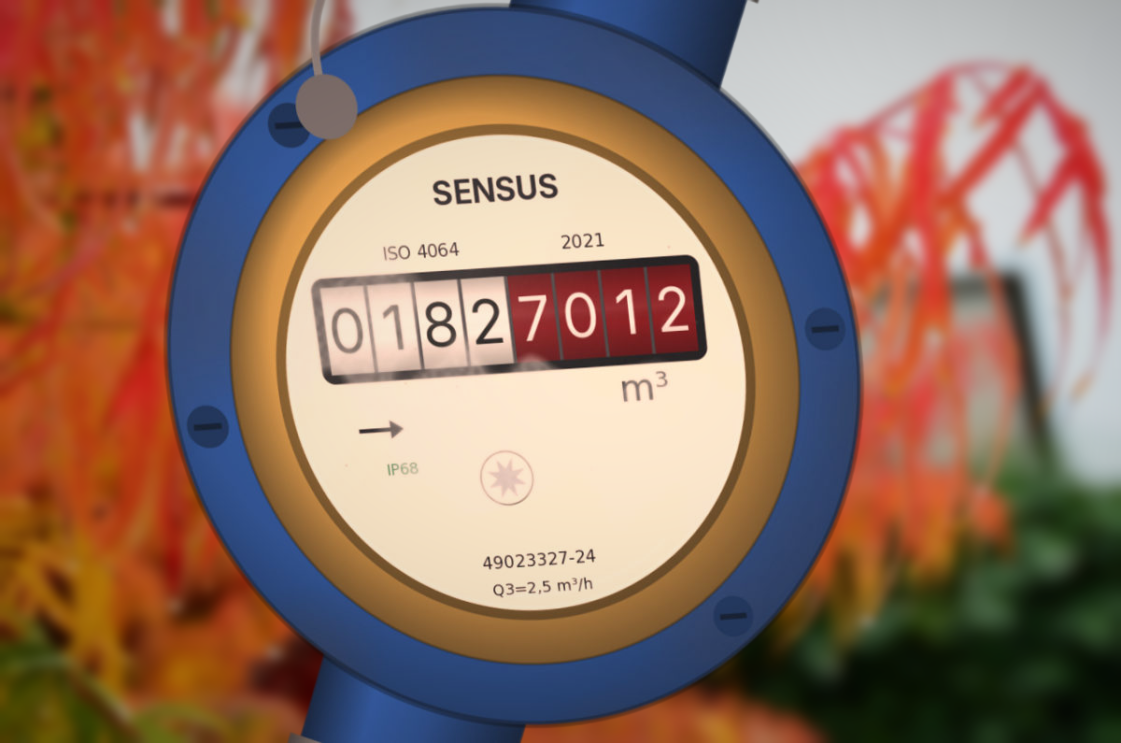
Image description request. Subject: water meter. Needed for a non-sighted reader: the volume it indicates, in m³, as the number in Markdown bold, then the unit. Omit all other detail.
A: **182.7012** m³
